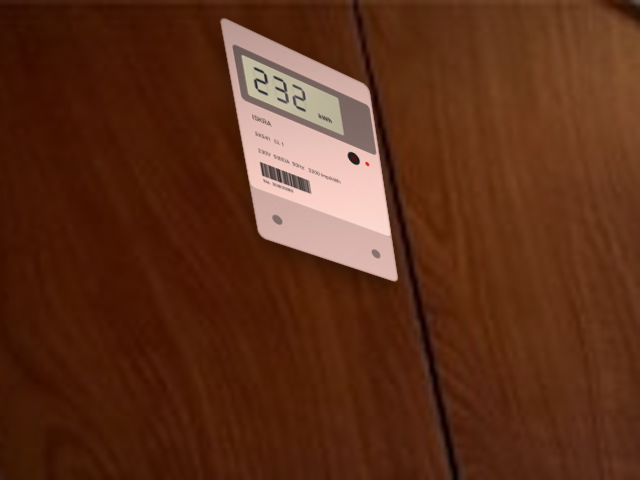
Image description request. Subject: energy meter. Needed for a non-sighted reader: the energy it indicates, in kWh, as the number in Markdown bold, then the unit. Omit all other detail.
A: **232** kWh
